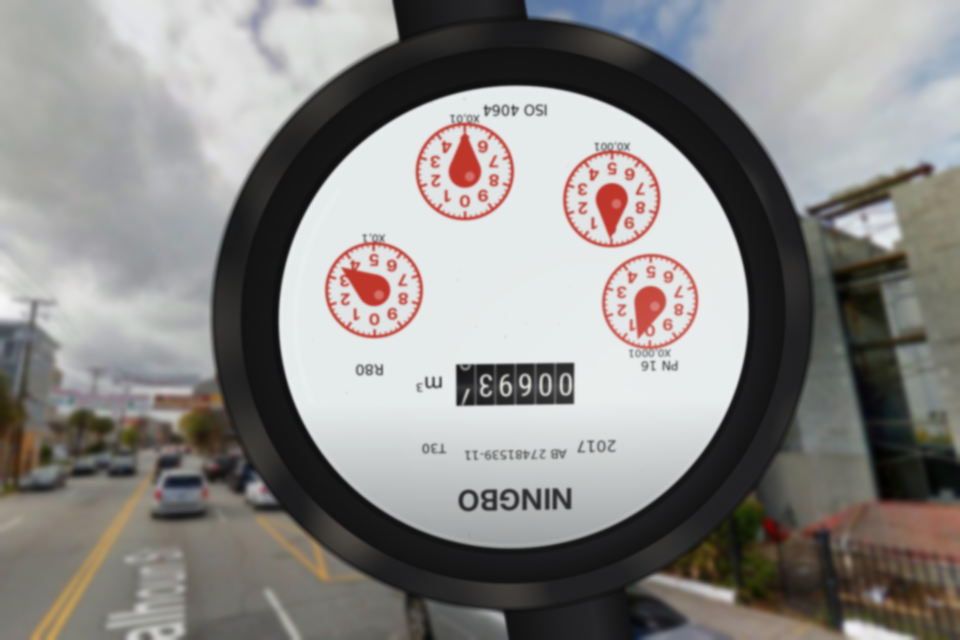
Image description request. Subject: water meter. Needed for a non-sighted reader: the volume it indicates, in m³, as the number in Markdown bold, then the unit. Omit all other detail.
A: **6937.3500** m³
